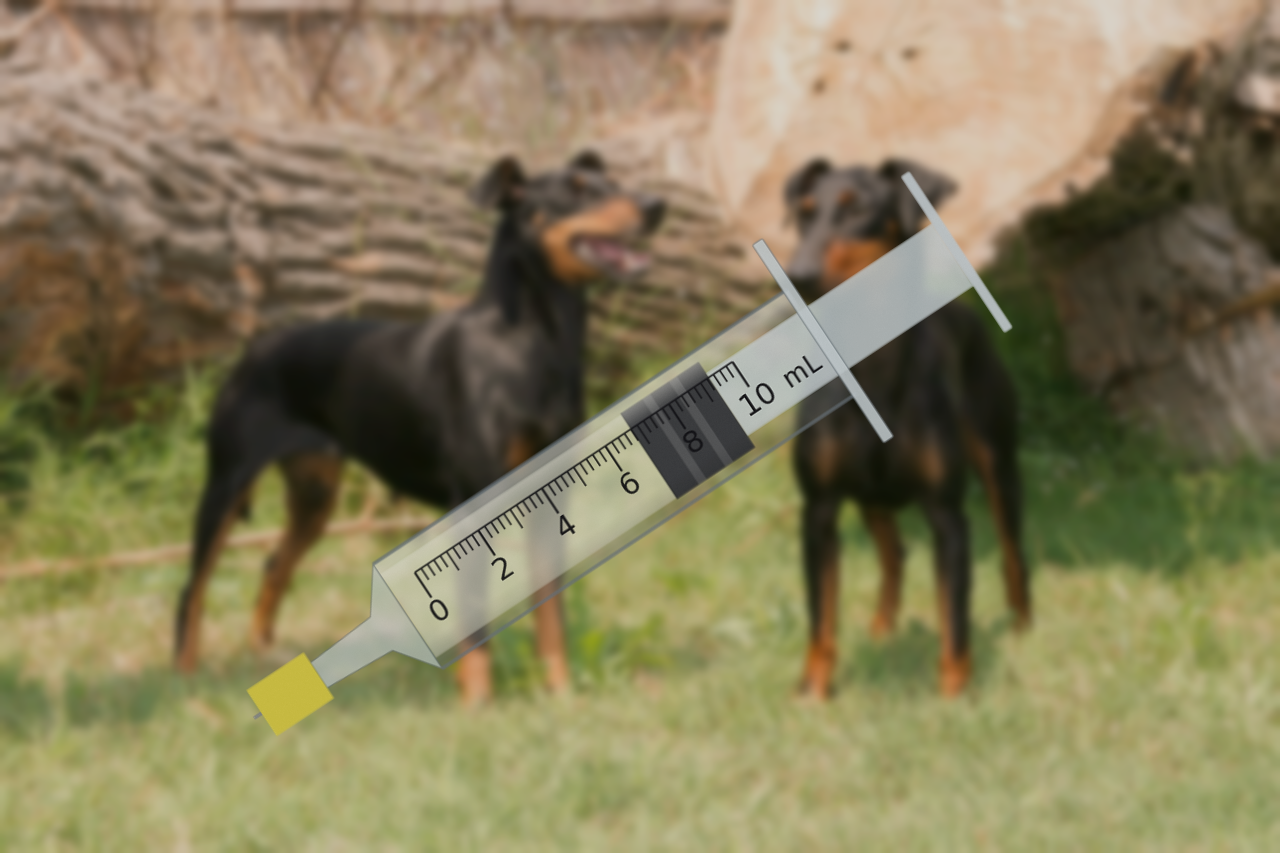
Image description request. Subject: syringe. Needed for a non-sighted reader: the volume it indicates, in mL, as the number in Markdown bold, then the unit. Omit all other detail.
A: **6.8** mL
